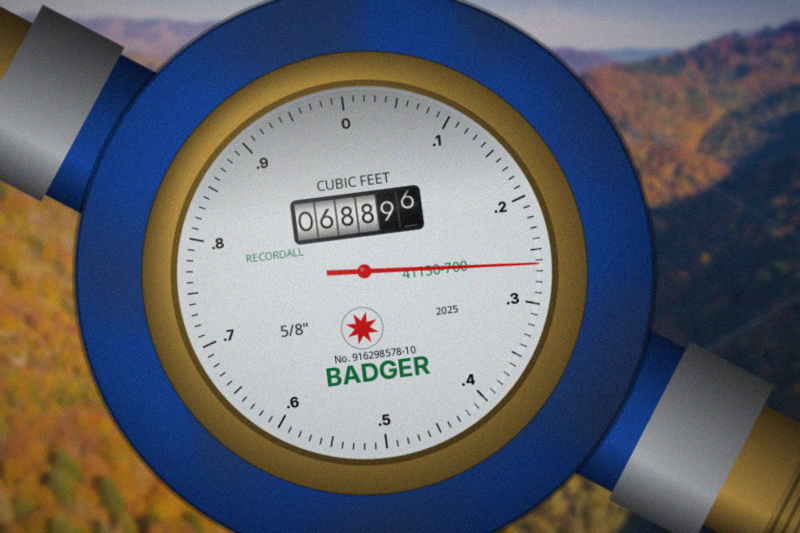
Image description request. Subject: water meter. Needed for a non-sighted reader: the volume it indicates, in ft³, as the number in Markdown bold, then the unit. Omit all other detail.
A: **68896.26** ft³
